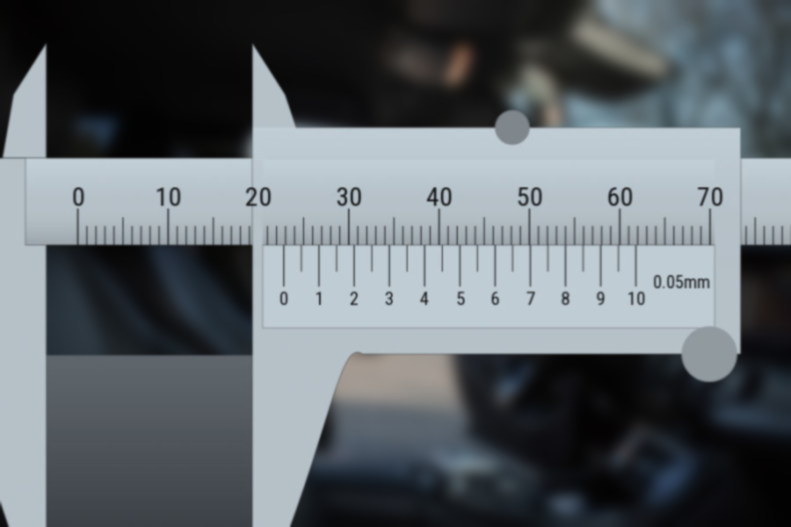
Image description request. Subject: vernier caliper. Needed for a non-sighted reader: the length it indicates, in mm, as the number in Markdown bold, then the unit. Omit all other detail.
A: **22.8** mm
